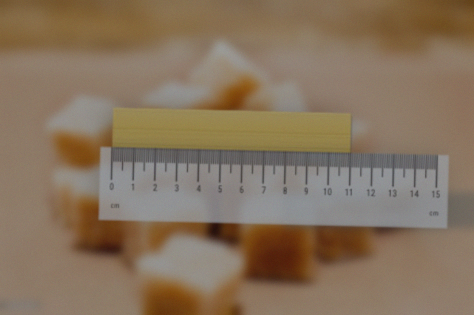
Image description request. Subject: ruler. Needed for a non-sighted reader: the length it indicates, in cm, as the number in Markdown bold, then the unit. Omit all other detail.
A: **11** cm
